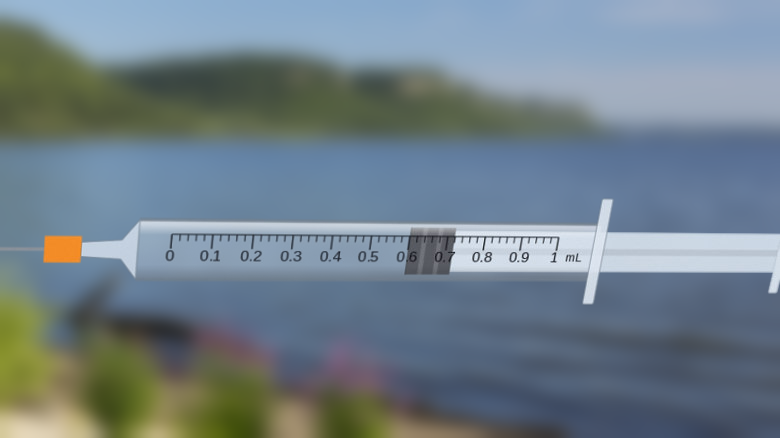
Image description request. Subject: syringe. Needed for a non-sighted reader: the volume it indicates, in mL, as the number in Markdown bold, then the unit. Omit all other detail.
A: **0.6** mL
